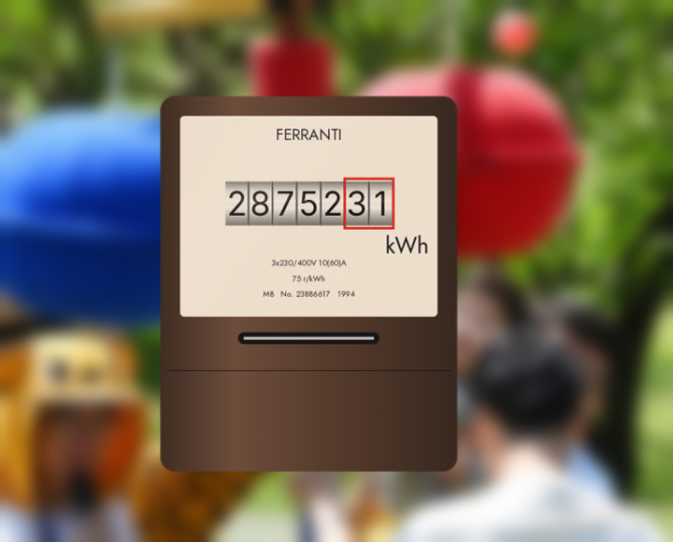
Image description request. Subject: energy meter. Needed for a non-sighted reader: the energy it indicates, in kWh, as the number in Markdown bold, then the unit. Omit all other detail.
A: **28752.31** kWh
